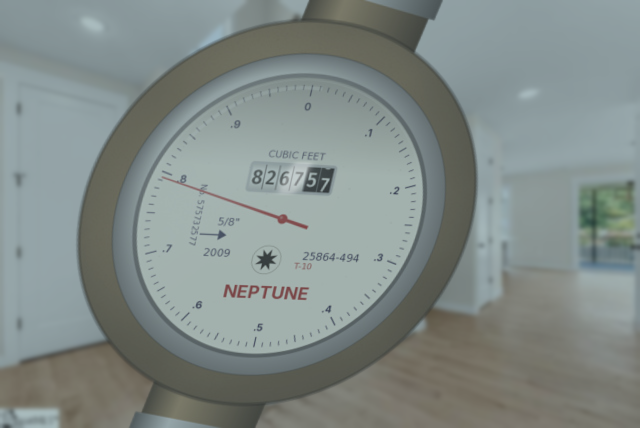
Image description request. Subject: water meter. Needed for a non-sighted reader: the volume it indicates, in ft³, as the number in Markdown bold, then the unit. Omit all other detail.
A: **826756.79** ft³
